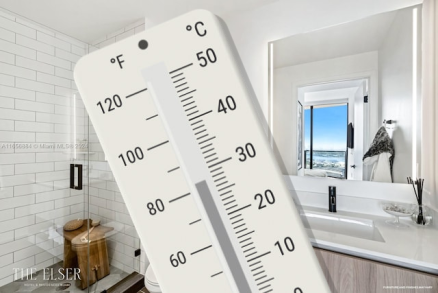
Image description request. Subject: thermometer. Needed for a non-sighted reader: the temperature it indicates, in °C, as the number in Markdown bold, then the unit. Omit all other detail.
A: **28** °C
